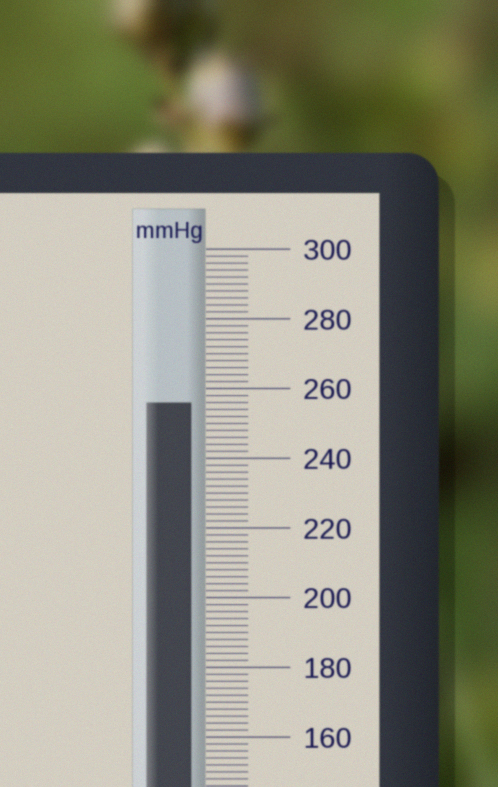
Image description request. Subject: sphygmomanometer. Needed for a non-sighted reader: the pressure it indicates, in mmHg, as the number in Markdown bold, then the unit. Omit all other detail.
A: **256** mmHg
